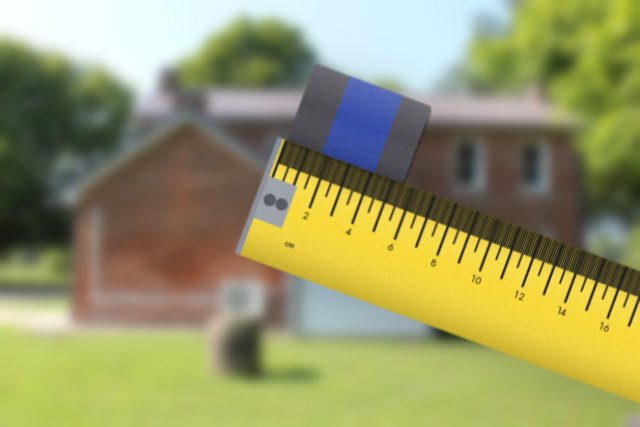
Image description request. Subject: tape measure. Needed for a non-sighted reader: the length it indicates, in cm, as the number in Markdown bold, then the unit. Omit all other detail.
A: **5.5** cm
